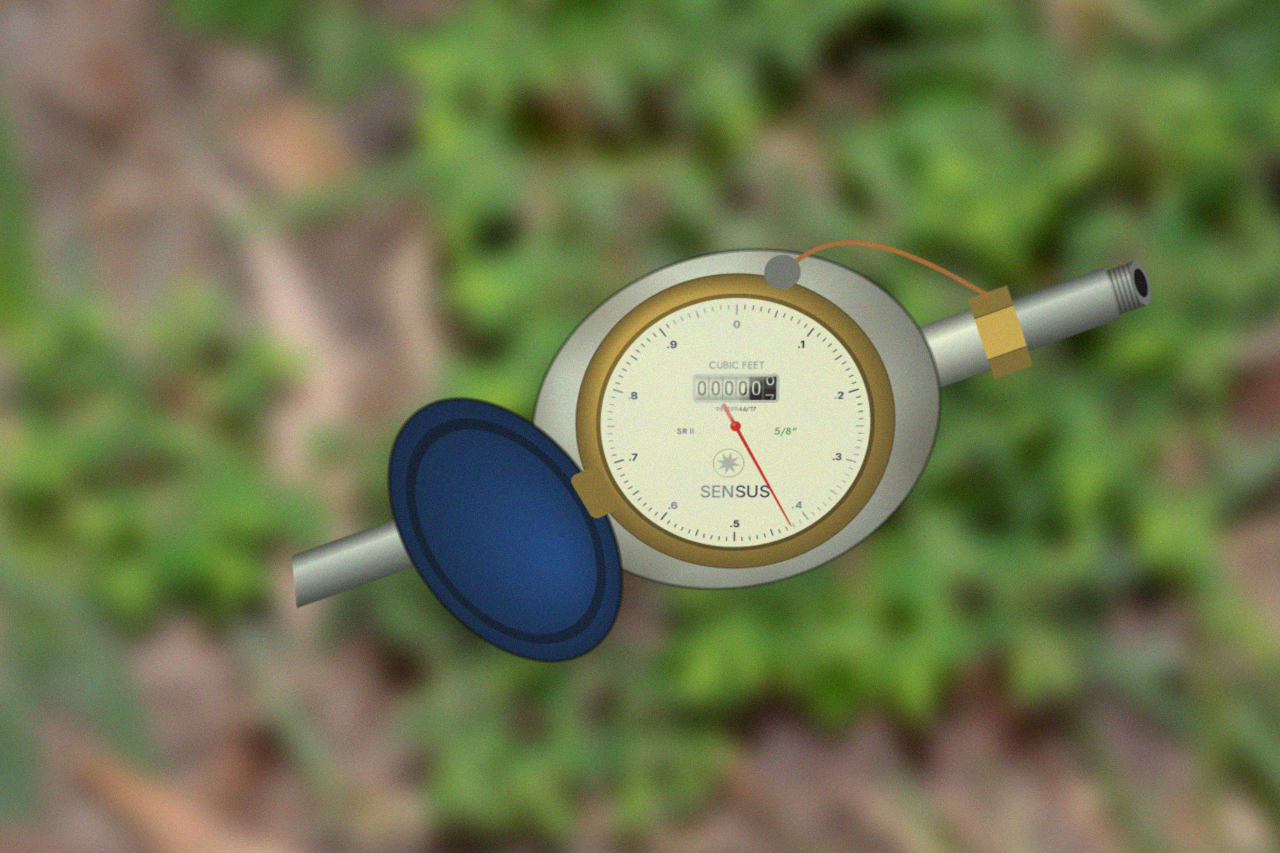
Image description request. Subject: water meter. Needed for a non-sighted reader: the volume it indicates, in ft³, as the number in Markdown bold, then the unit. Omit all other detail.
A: **6.42** ft³
